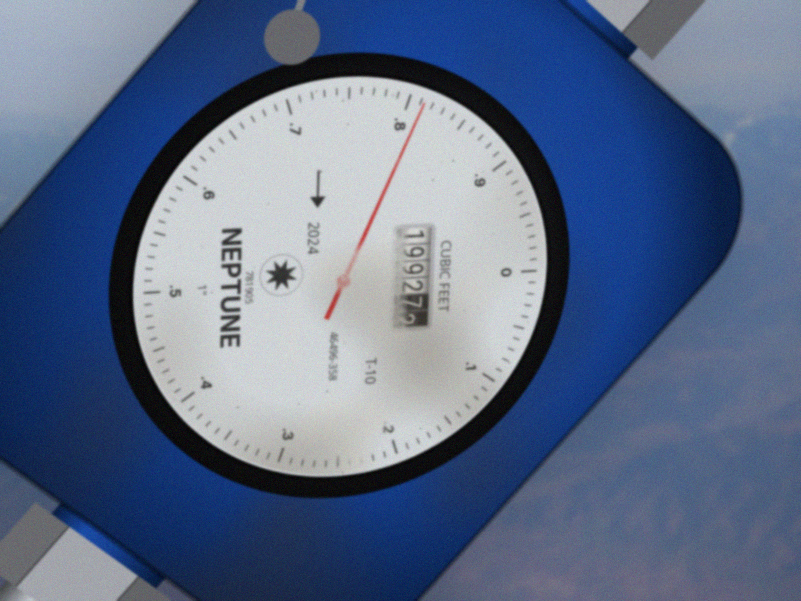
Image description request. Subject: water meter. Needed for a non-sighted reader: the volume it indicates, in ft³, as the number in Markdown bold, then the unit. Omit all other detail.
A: **199271.81** ft³
